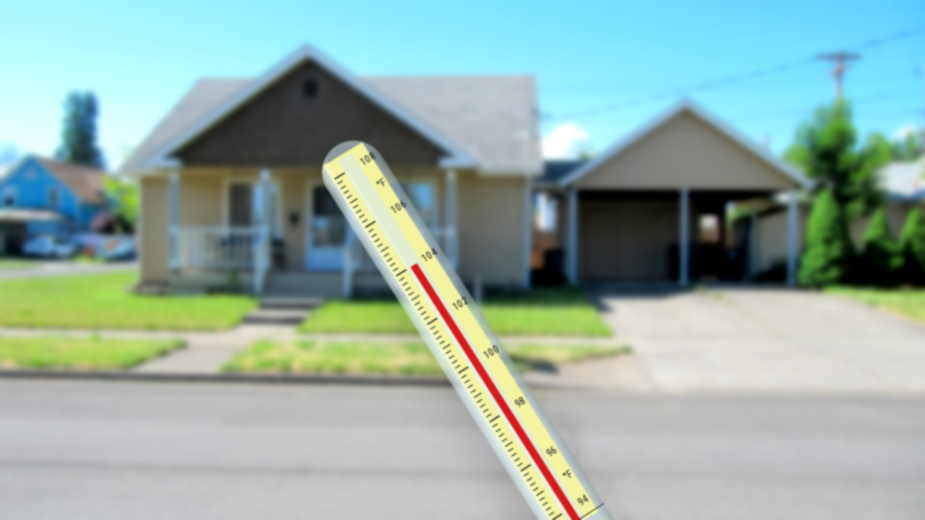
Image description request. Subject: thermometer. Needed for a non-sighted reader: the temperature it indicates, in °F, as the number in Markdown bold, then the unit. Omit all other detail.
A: **104** °F
